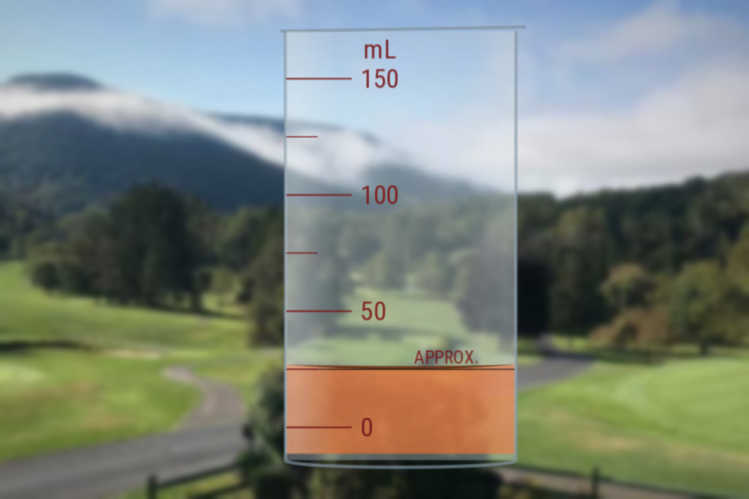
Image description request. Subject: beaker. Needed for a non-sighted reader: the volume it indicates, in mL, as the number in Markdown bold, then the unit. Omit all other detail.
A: **25** mL
